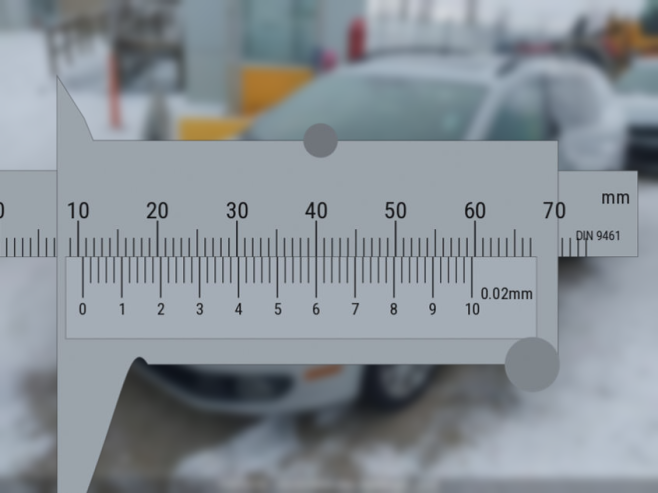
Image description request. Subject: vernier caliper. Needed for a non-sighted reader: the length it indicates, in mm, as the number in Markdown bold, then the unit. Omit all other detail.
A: **10.6** mm
